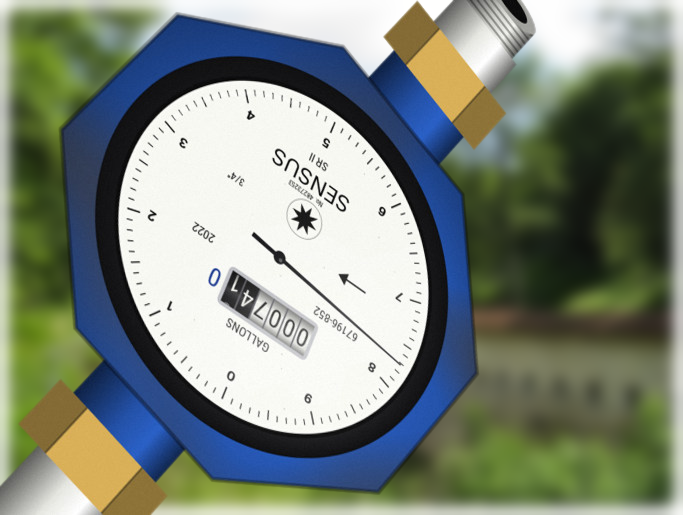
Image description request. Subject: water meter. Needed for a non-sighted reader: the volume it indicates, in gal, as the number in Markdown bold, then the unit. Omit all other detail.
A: **7407.7** gal
